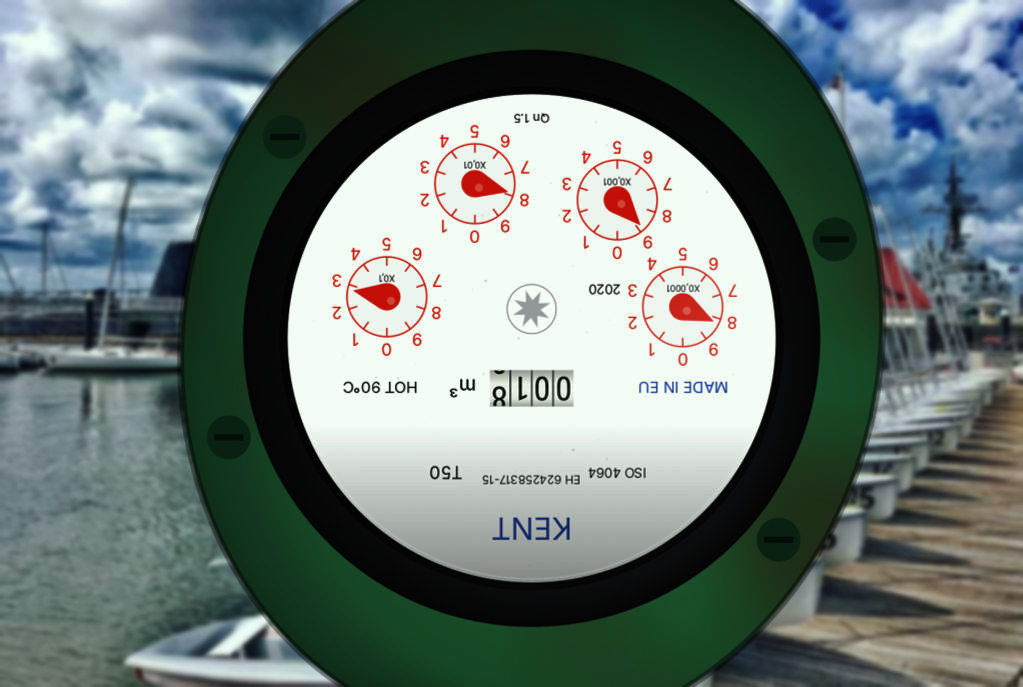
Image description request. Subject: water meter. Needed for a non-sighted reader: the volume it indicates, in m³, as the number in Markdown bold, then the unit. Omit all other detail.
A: **18.2788** m³
